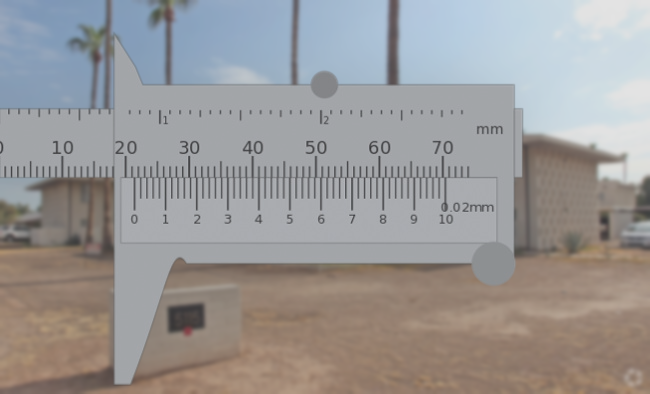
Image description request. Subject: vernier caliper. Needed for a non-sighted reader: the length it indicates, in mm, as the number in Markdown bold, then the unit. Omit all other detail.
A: **21.4** mm
